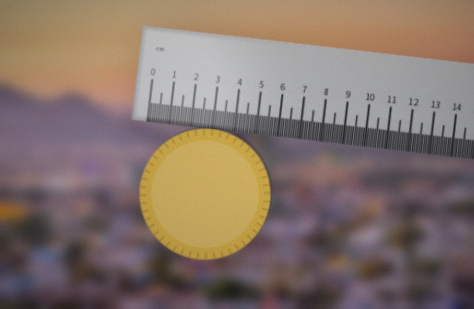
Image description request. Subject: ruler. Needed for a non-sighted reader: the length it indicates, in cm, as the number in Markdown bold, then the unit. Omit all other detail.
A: **6** cm
